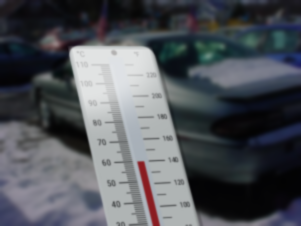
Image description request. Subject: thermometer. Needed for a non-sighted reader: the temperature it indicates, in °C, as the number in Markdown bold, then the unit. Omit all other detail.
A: **60** °C
